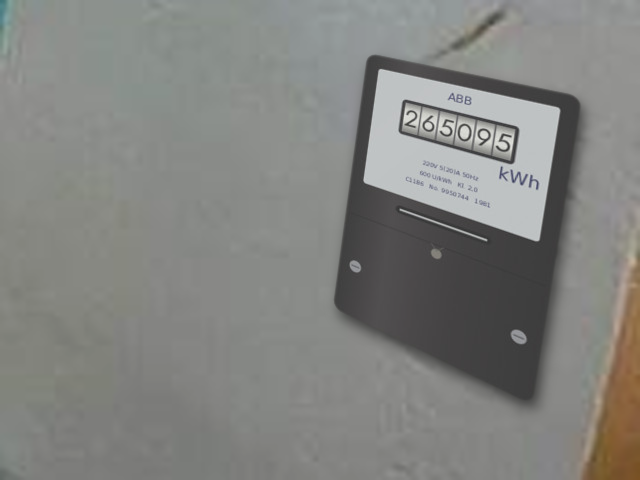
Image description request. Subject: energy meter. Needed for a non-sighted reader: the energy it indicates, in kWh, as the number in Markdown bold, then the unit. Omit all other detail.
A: **265095** kWh
